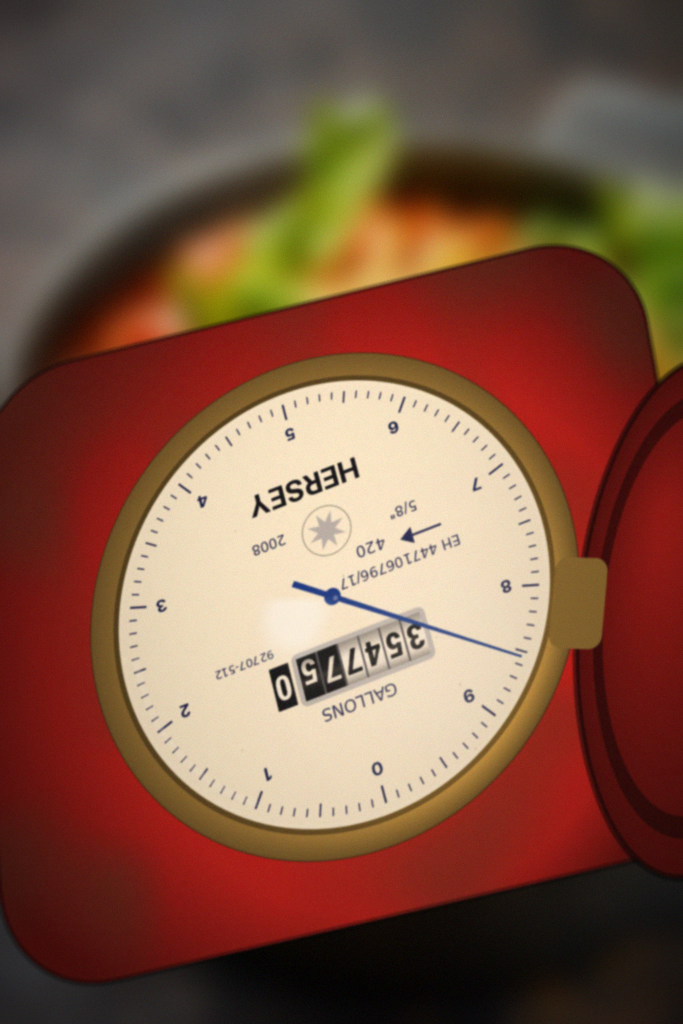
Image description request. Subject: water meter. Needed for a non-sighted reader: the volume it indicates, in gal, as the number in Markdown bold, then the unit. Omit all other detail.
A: **3547748.5** gal
